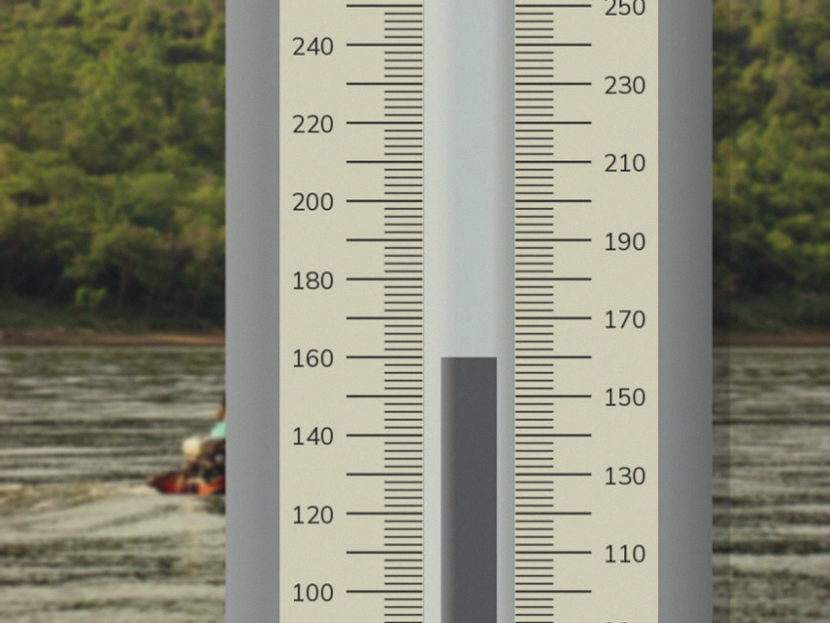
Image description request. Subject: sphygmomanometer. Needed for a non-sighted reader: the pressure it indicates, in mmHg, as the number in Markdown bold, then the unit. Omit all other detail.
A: **160** mmHg
